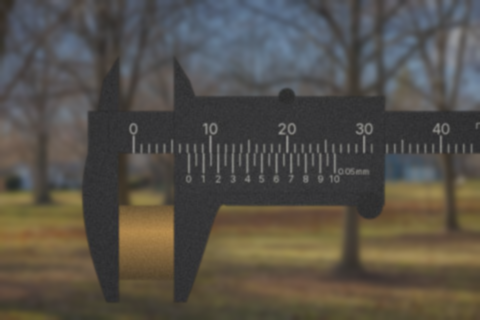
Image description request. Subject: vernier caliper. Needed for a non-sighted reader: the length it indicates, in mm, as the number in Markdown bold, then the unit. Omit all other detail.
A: **7.2** mm
